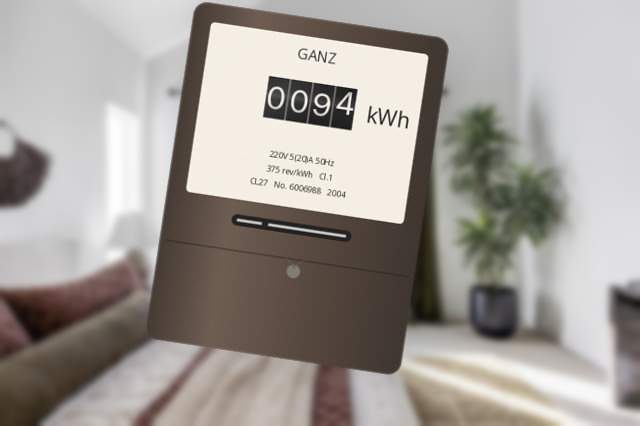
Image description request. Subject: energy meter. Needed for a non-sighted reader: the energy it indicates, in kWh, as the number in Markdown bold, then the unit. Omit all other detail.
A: **94** kWh
